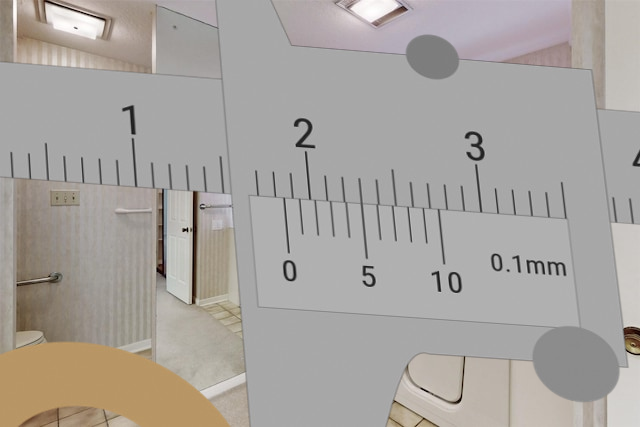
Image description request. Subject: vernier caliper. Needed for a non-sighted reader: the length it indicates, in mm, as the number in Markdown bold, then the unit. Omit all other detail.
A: **18.5** mm
